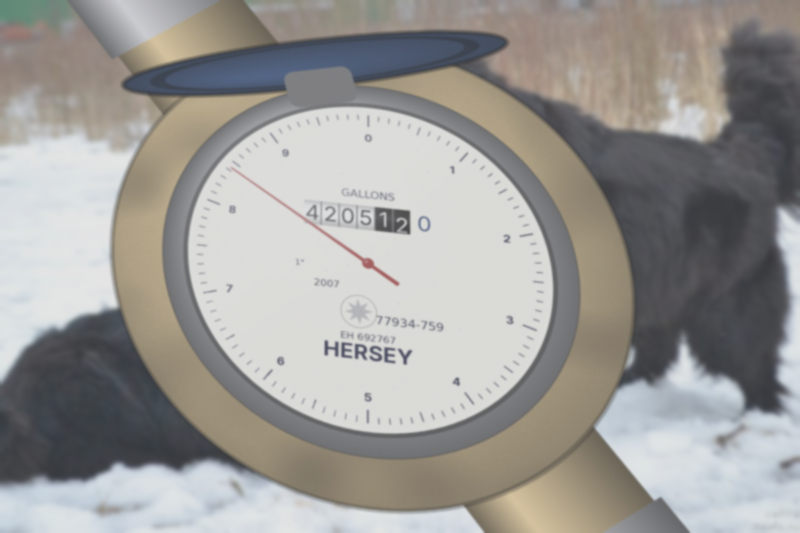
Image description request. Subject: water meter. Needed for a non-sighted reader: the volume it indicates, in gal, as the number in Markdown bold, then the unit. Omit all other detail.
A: **4205118.4** gal
